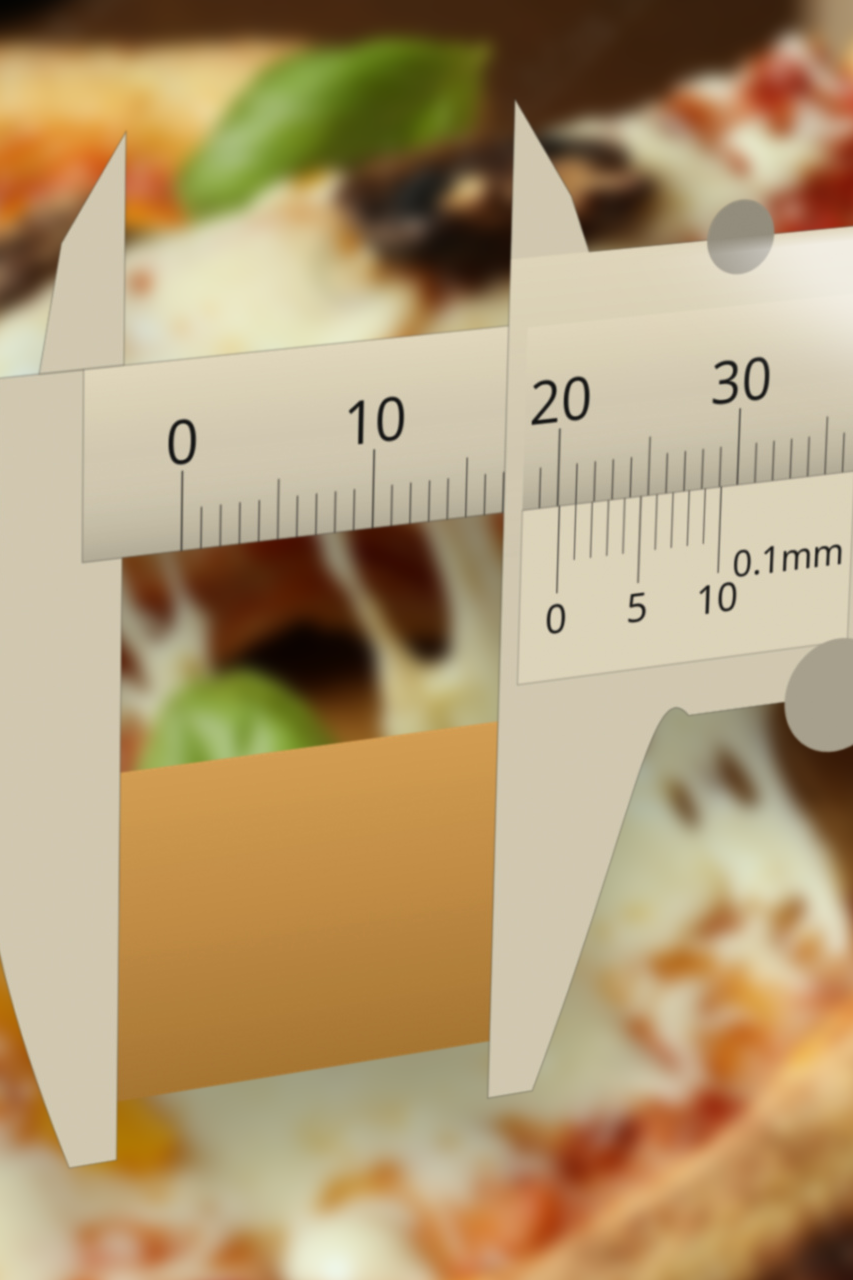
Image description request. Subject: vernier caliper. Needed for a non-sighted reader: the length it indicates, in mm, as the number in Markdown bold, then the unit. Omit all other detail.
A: **20.1** mm
